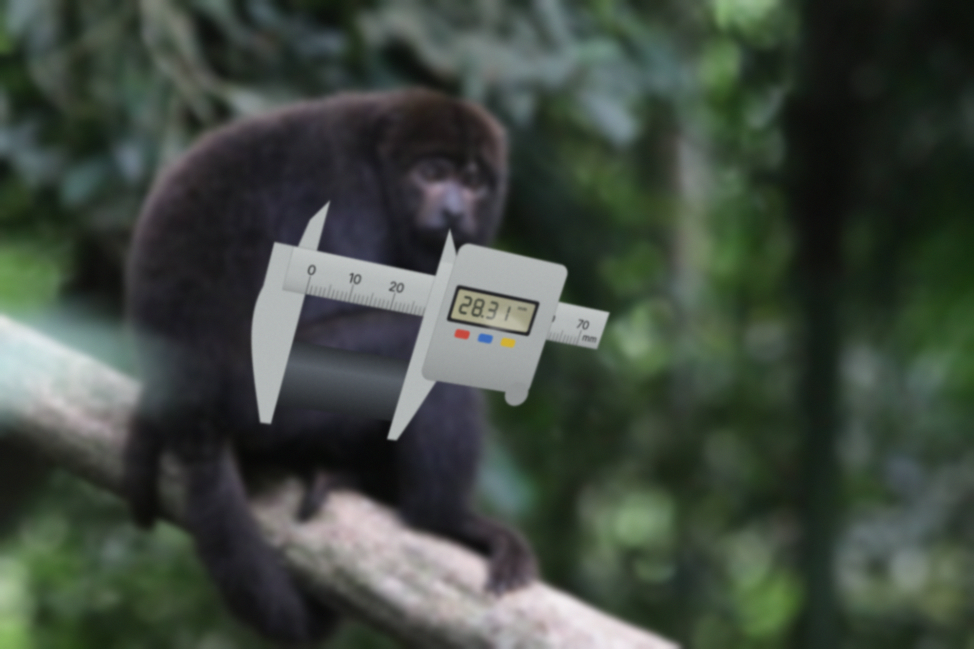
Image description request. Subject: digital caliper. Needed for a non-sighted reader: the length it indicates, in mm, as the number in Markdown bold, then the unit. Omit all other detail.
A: **28.31** mm
